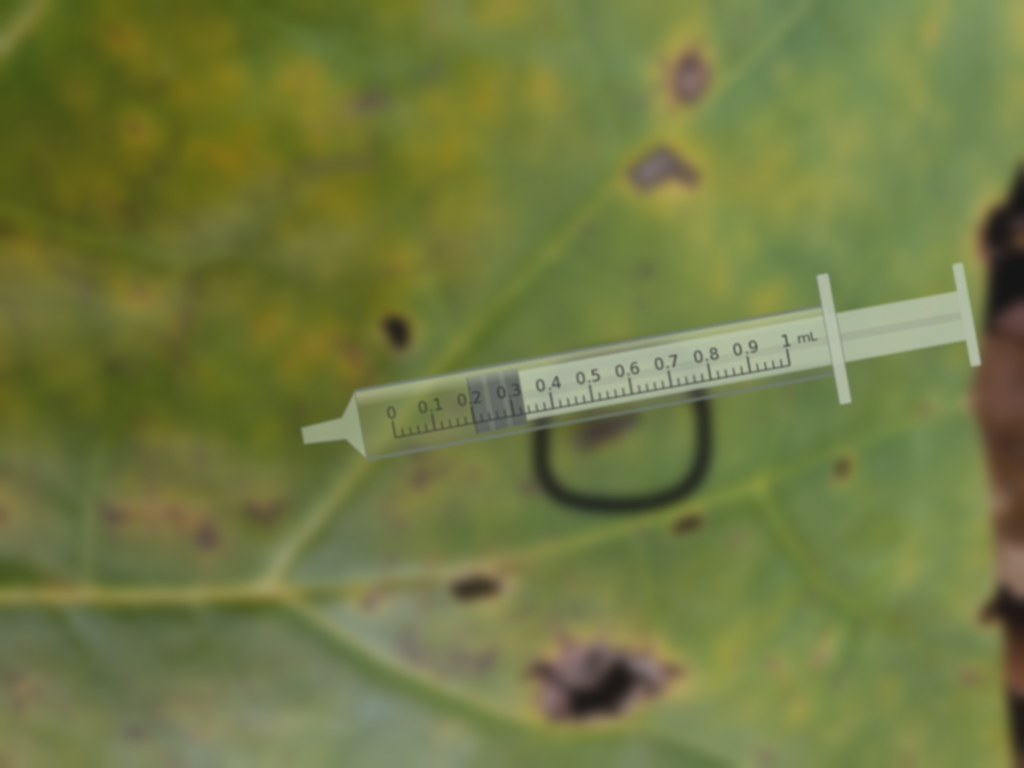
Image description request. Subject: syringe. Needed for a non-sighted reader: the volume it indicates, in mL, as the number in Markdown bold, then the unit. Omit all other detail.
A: **0.2** mL
